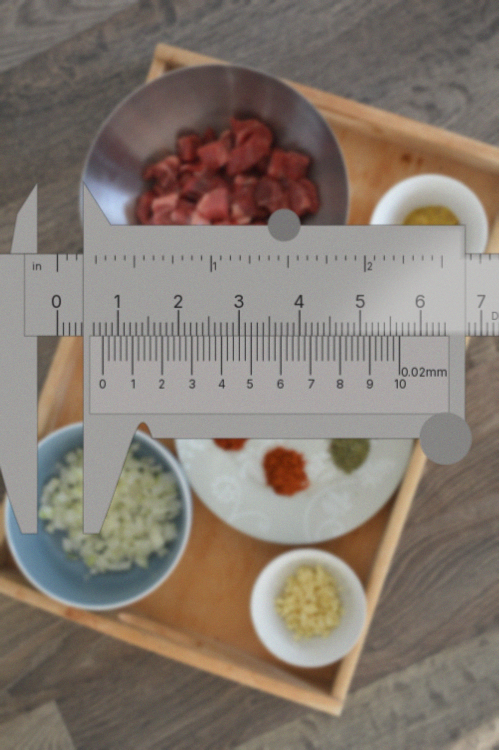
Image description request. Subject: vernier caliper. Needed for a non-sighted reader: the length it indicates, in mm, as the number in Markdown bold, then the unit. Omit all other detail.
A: **7.5** mm
